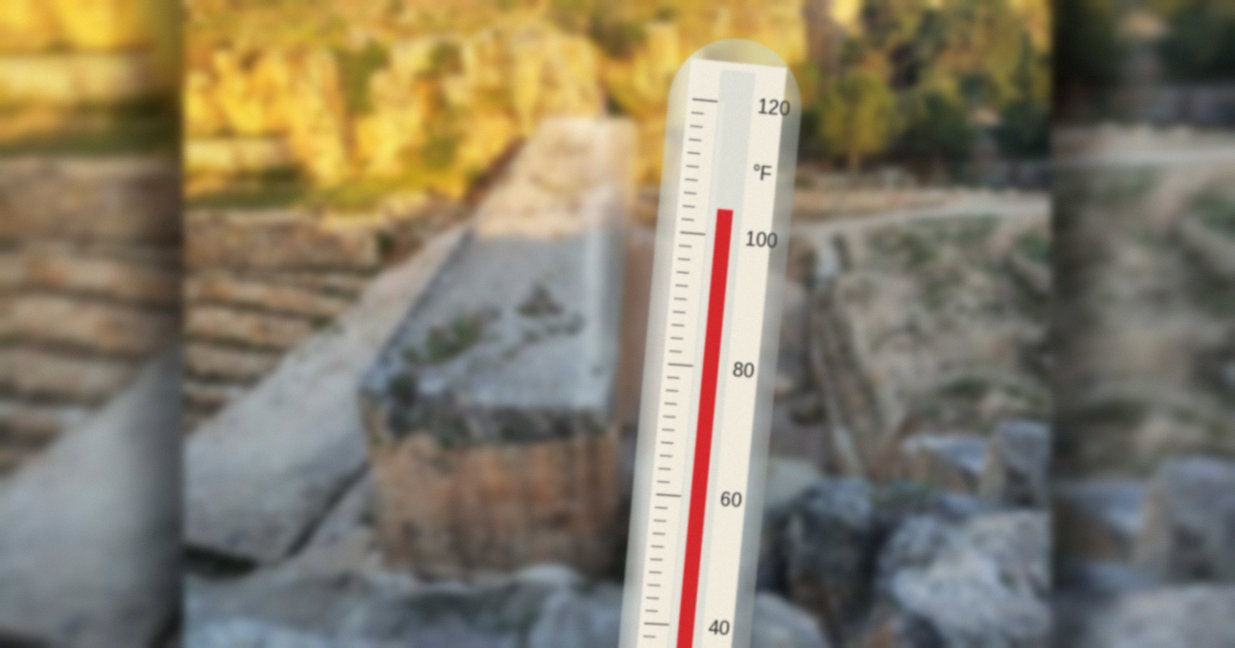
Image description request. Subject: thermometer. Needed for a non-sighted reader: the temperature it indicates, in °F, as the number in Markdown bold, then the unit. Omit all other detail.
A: **104** °F
